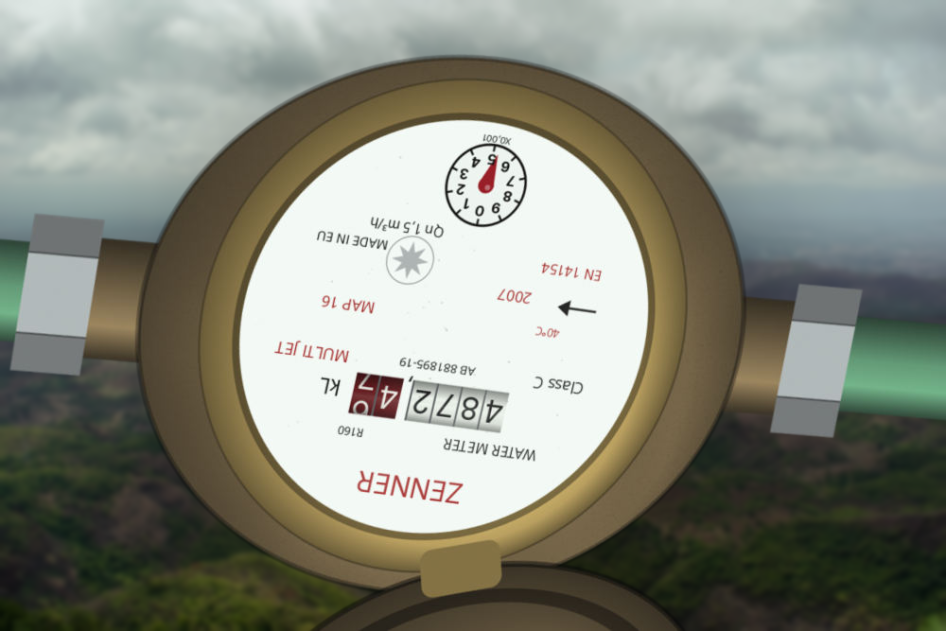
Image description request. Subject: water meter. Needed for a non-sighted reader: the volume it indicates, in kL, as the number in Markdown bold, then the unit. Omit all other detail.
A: **4872.465** kL
